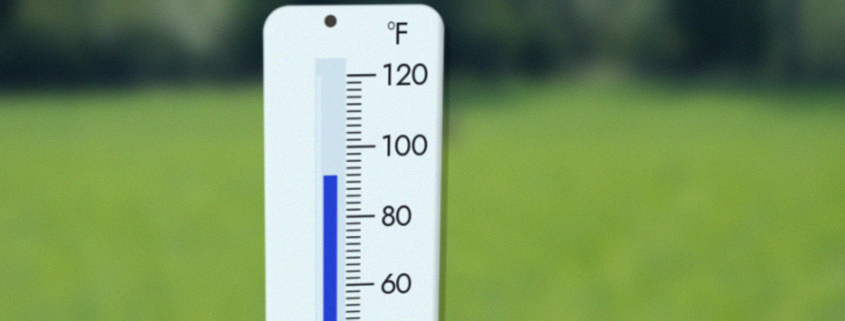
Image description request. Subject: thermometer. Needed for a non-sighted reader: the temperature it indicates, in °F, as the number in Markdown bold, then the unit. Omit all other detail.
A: **92** °F
